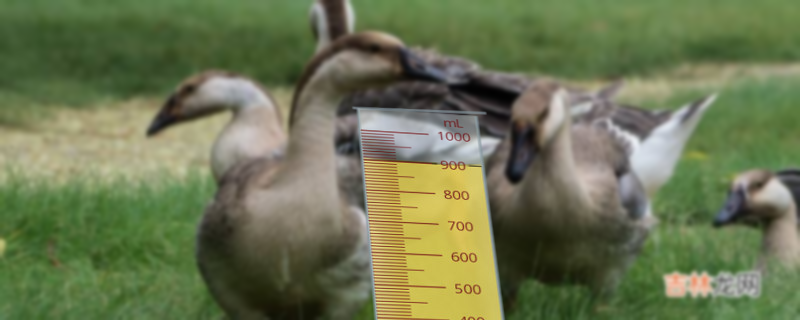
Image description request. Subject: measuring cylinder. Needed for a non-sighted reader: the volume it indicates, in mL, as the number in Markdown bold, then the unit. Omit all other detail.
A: **900** mL
